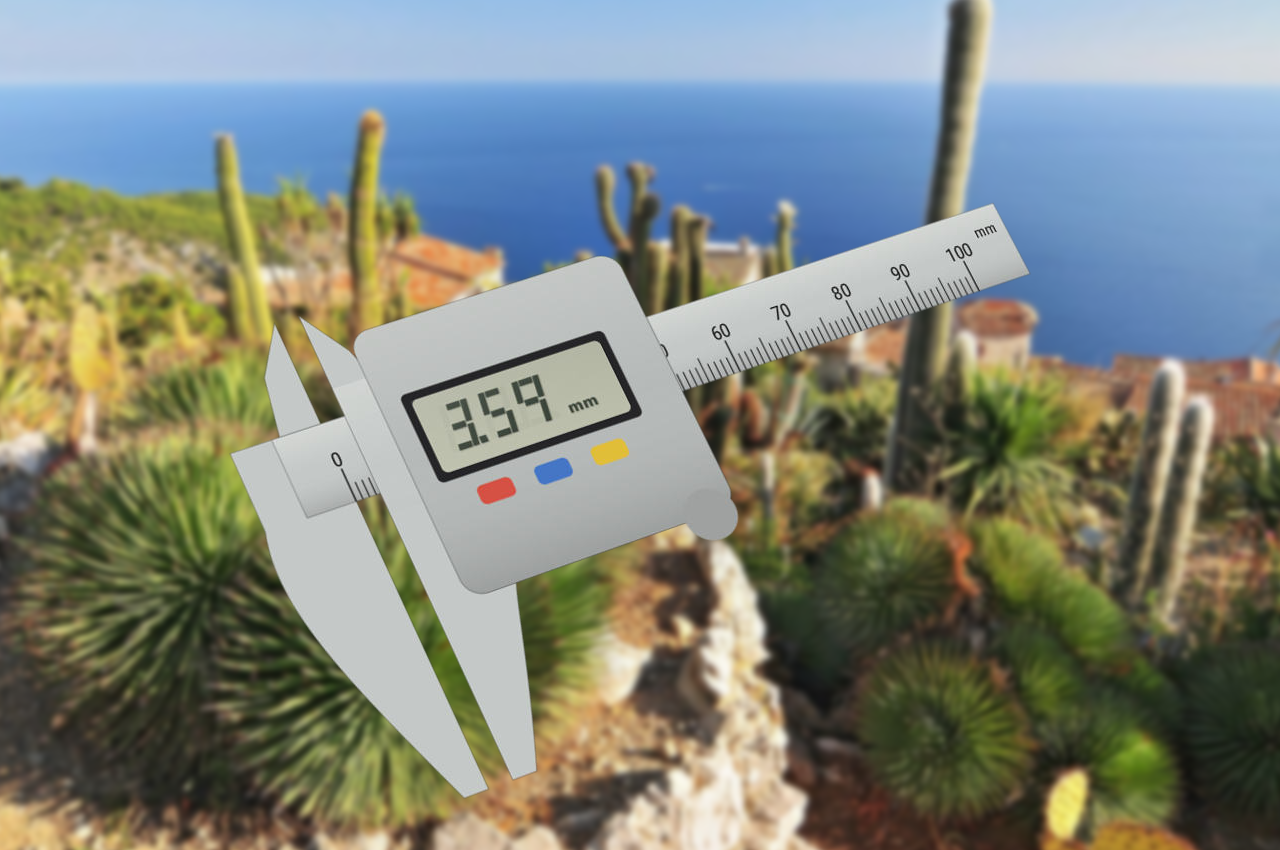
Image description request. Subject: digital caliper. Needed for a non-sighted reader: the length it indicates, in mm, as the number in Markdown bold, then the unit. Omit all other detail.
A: **3.59** mm
